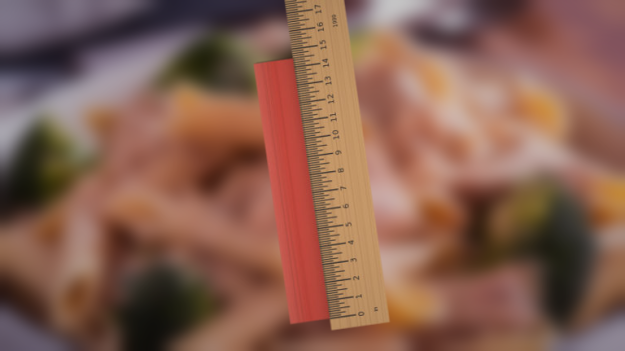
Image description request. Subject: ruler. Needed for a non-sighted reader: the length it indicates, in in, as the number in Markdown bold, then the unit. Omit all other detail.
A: **14.5** in
